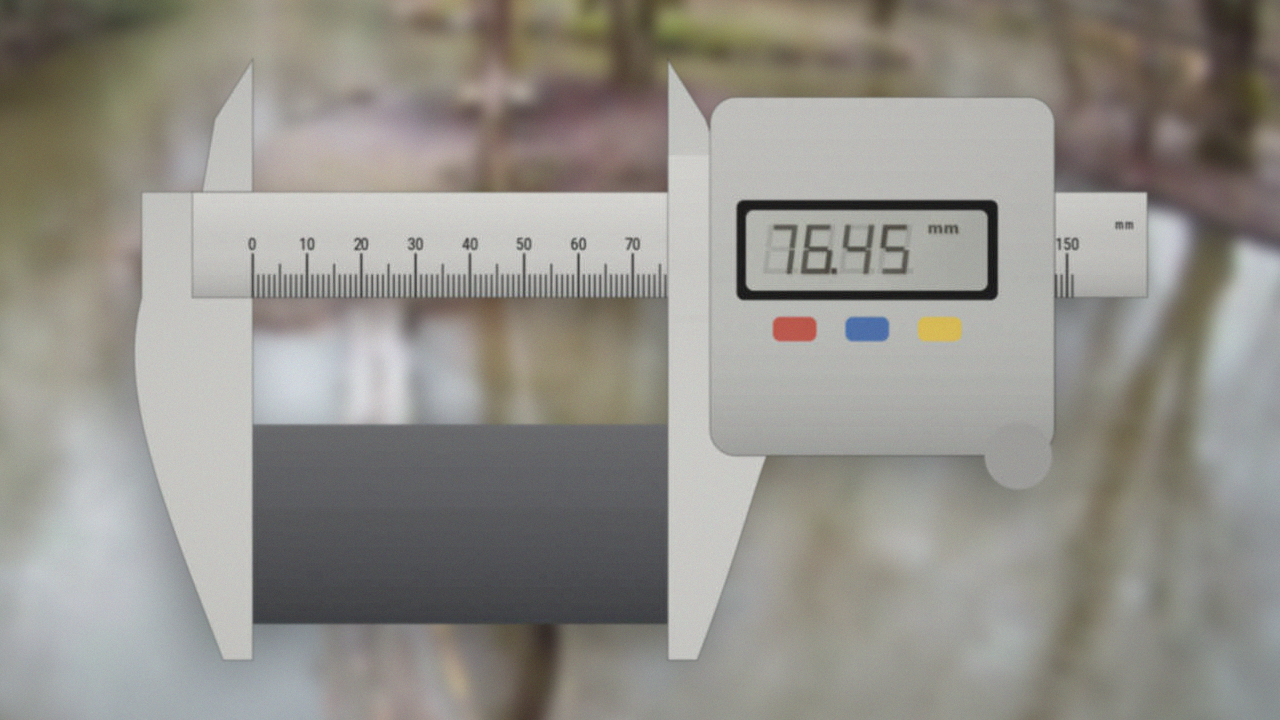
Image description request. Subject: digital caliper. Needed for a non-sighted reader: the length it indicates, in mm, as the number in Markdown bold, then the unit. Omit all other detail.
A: **76.45** mm
